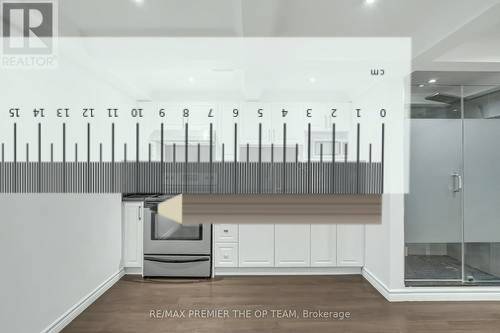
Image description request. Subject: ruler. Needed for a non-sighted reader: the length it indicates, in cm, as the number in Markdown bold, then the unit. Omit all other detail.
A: **9.5** cm
